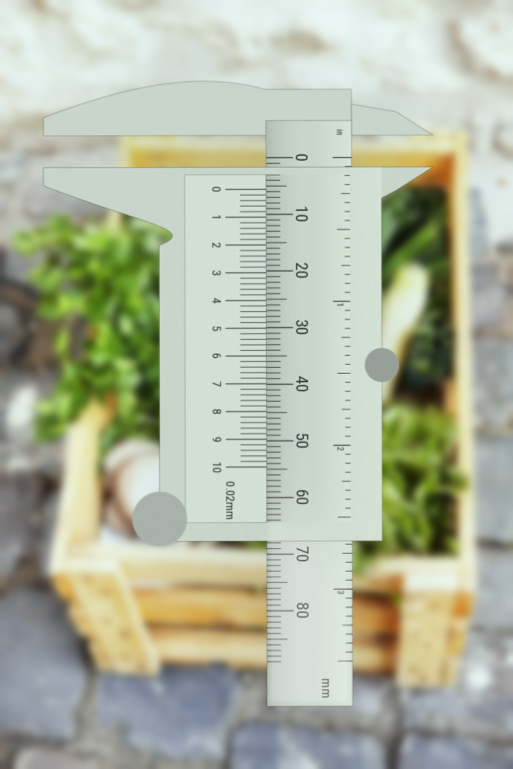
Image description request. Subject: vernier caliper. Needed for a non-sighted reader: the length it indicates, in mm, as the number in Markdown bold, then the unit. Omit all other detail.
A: **5.6** mm
